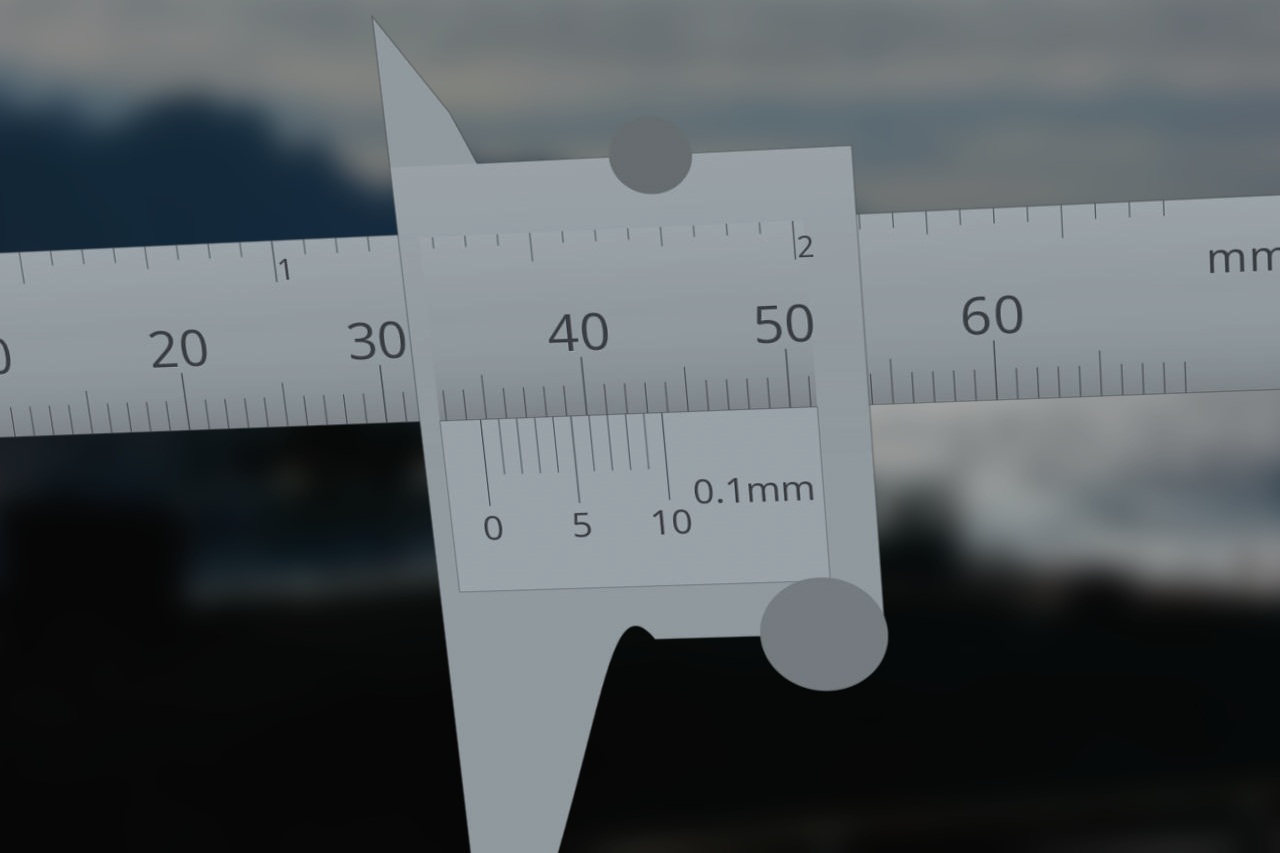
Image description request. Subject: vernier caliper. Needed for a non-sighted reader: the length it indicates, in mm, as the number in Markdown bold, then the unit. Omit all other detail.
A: **34.7** mm
